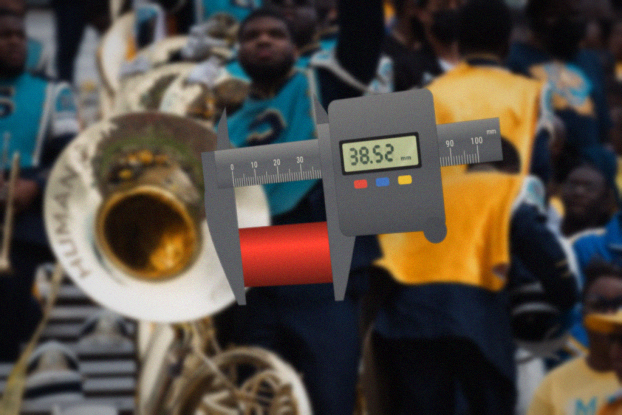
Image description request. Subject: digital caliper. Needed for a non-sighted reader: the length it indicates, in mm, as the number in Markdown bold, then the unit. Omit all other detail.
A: **38.52** mm
